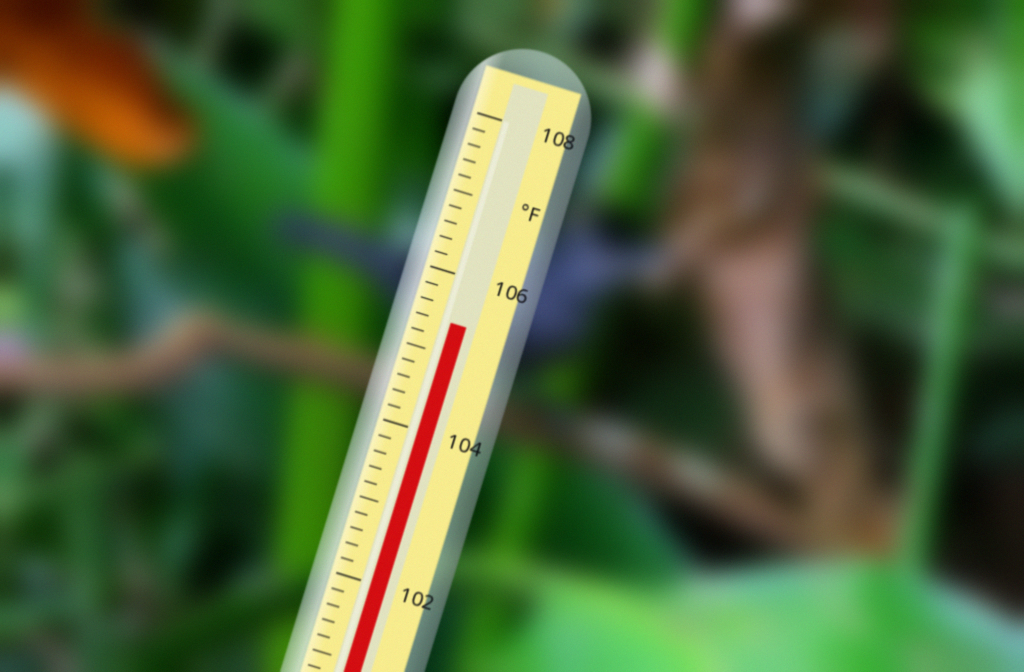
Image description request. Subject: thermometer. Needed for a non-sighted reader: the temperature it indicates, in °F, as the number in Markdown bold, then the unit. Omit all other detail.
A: **105.4** °F
